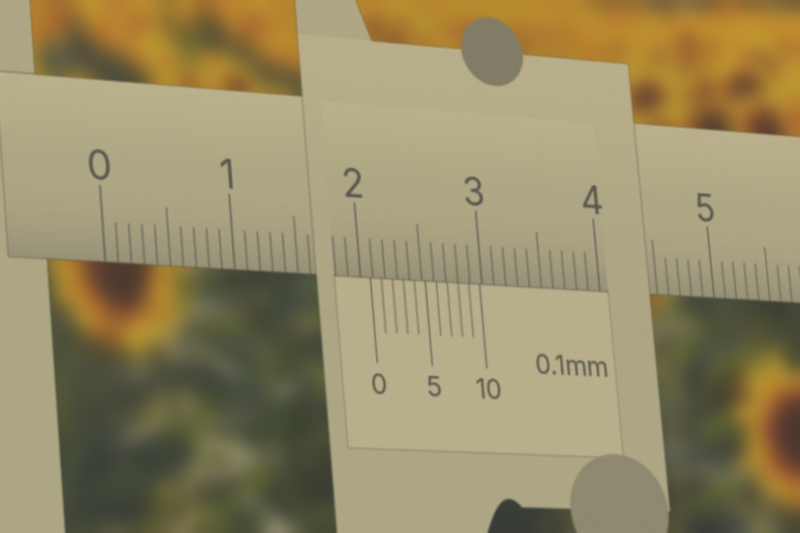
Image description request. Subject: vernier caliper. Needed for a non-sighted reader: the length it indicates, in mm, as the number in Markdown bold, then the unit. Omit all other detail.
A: **20.8** mm
